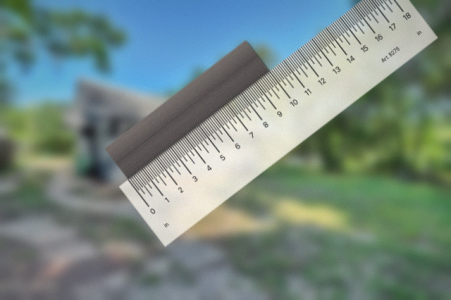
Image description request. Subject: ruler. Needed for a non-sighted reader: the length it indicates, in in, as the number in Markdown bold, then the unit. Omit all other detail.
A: **10** in
